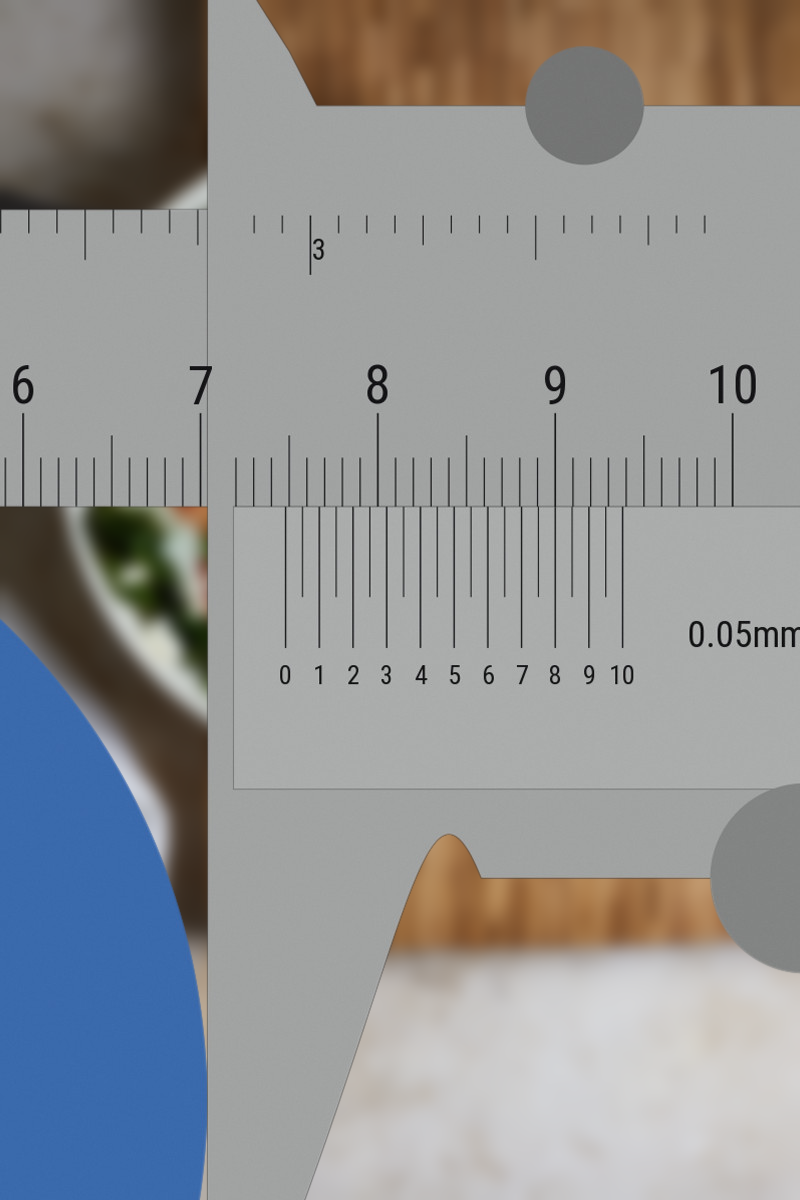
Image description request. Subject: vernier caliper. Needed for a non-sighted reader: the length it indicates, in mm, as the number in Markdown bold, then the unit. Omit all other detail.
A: **74.8** mm
